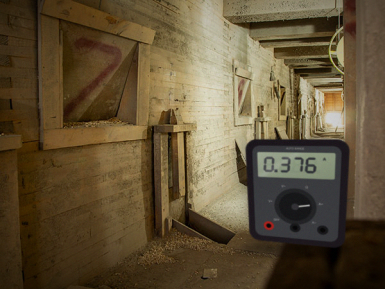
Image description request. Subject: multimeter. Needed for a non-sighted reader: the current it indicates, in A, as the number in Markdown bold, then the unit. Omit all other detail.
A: **0.376** A
